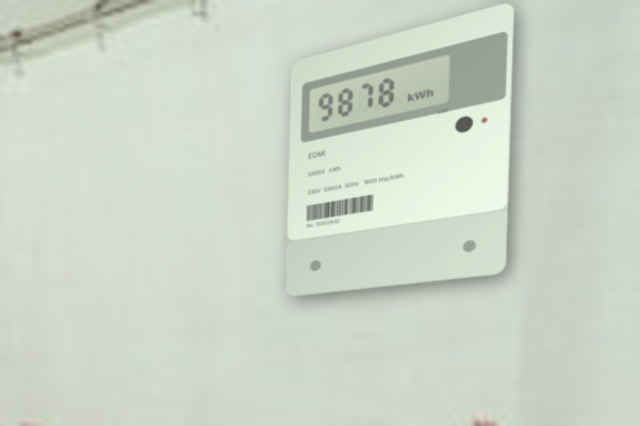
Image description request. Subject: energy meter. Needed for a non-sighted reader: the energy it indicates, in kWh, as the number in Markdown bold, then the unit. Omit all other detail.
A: **9878** kWh
